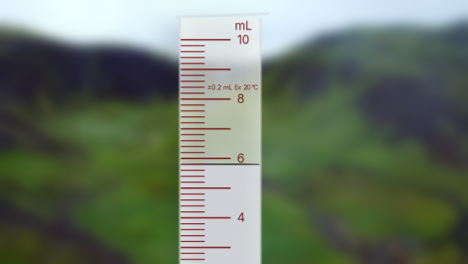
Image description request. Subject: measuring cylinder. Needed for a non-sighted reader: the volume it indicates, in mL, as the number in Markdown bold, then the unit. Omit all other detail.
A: **5.8** mL
